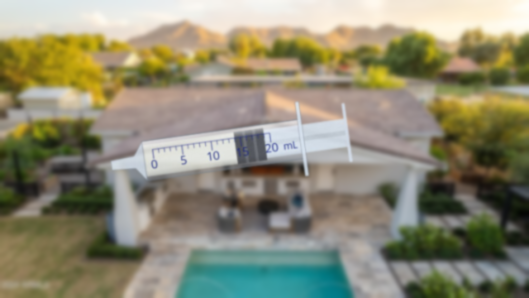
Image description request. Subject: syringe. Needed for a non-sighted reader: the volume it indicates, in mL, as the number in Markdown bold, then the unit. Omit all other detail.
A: **14** mL
